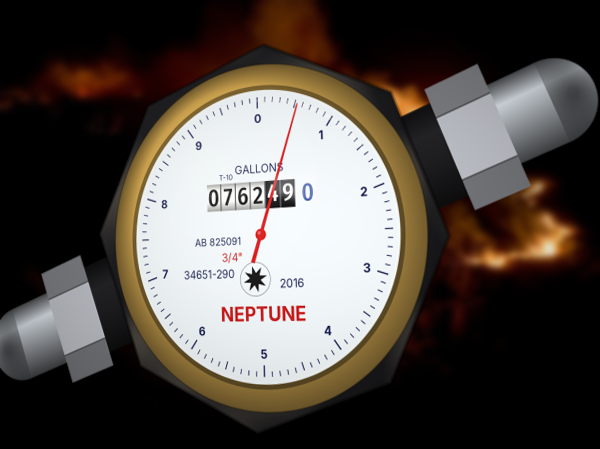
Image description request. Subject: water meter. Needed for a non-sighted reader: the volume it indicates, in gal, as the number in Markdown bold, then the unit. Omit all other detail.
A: **762490.5** gal
